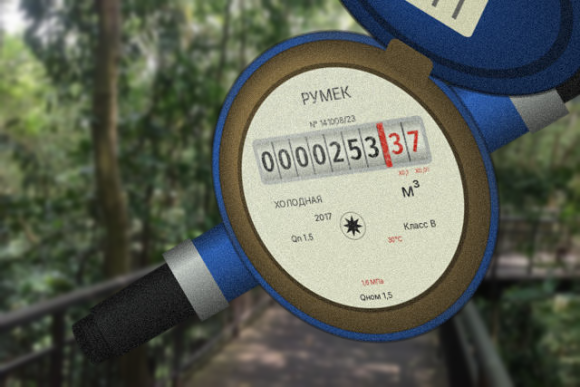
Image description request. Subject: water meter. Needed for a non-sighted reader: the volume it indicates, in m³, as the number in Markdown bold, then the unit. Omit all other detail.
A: **253.37** m³
